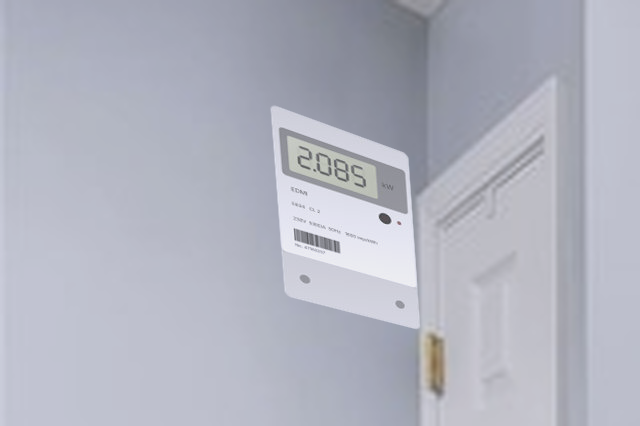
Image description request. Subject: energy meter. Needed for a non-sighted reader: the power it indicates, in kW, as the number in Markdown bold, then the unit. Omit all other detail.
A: **2.085** kW
